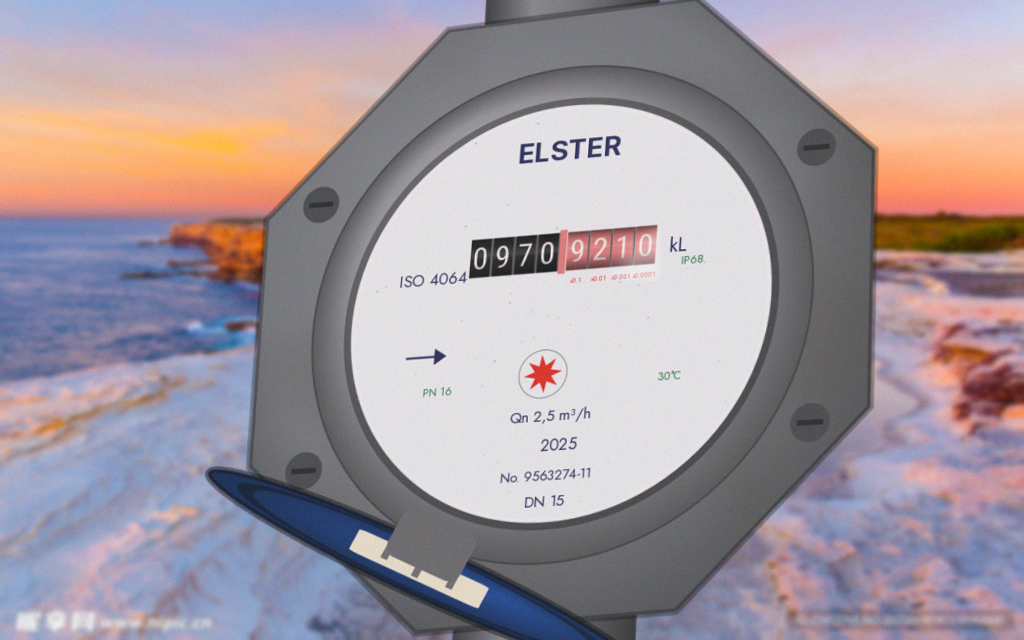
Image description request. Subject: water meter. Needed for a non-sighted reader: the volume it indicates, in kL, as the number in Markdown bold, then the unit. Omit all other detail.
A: **970.9210** kL
